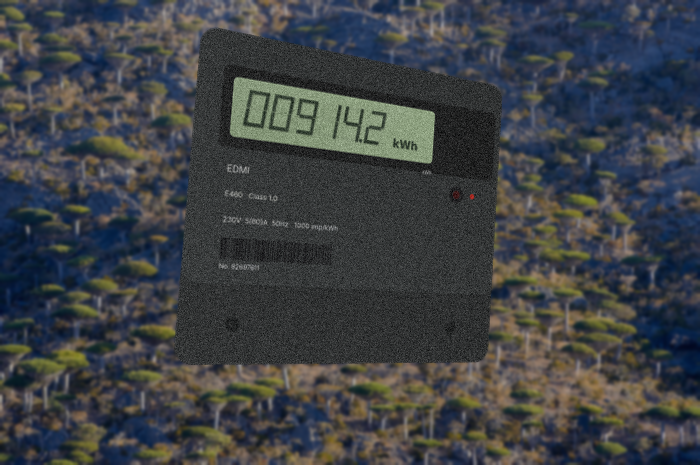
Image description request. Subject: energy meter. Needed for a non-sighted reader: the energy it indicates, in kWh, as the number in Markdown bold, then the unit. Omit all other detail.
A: **914.2** kWh
